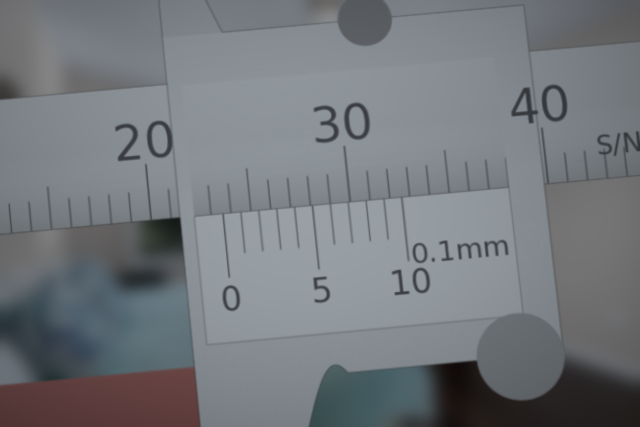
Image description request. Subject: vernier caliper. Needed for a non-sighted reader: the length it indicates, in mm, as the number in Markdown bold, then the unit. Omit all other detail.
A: **23.6** mm
